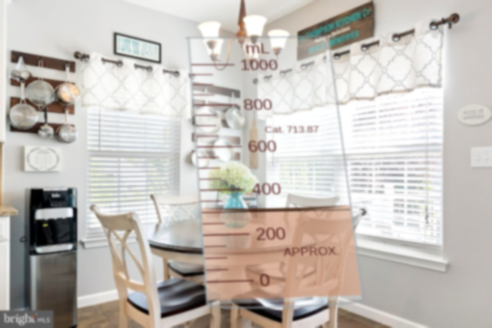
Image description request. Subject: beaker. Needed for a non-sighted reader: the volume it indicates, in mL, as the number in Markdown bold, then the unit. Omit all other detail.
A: **300** mL
